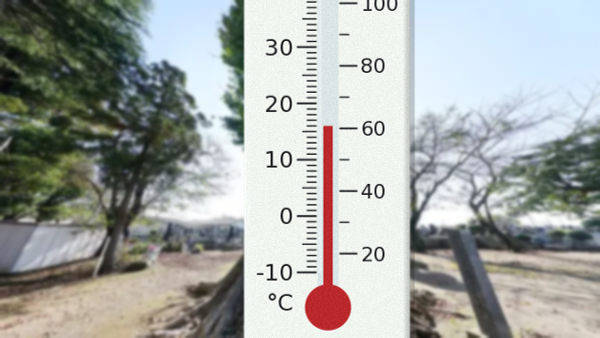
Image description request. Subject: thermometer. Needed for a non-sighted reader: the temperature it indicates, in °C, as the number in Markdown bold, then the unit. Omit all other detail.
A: **16** °C
